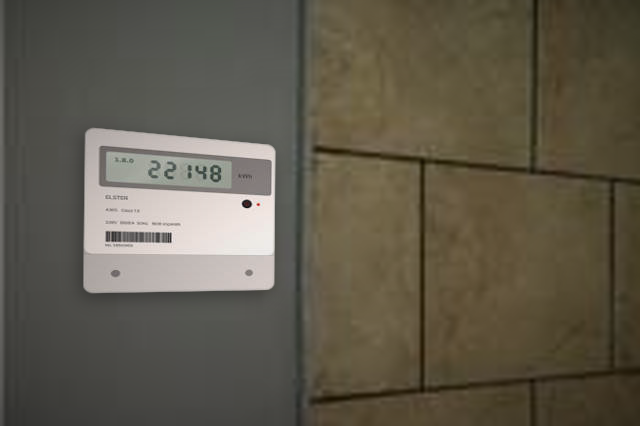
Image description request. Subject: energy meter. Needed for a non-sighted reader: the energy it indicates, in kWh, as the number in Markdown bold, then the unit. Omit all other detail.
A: **22148** kWh
